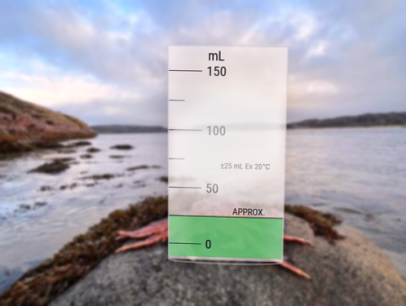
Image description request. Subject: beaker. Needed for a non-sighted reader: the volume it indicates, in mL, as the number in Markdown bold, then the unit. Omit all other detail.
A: **25** mL
